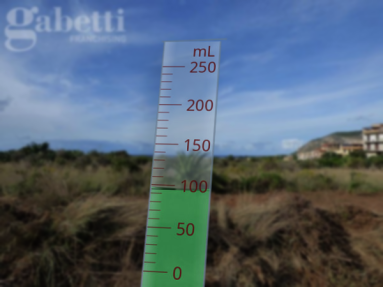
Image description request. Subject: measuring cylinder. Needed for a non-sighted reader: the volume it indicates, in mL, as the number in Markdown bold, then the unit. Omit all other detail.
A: **95** mL
